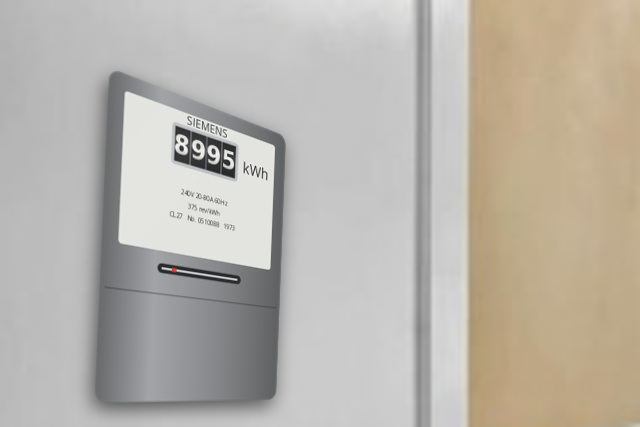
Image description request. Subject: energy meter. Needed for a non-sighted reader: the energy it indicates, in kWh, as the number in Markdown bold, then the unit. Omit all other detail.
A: **8995** kWh
